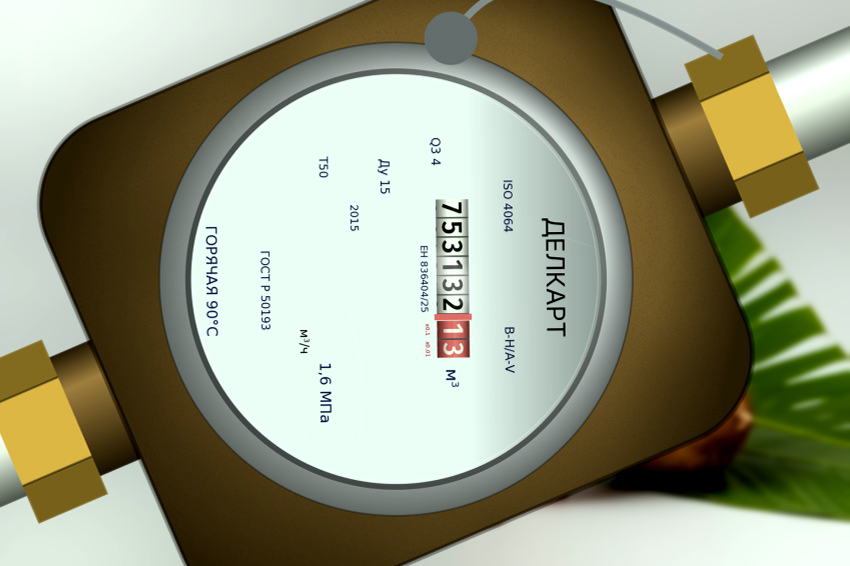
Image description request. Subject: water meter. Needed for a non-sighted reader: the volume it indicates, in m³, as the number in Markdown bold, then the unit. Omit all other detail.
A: **753132.13** m³
